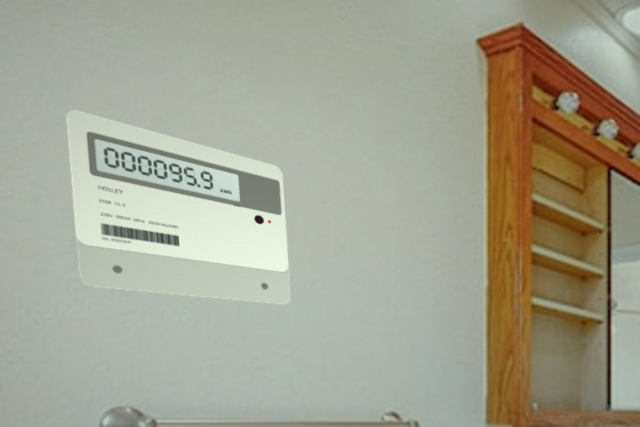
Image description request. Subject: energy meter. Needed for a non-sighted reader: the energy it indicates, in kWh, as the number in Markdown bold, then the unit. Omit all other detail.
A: **95.9** kWh
